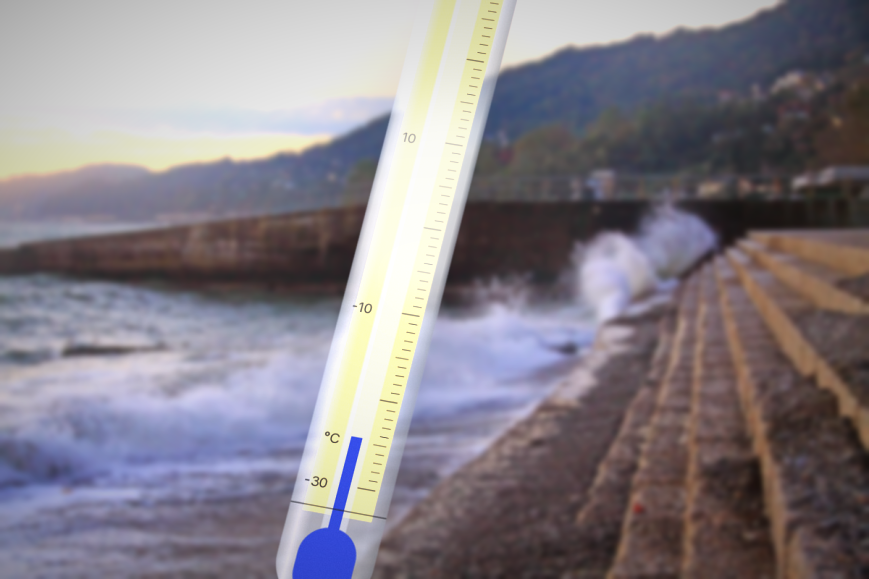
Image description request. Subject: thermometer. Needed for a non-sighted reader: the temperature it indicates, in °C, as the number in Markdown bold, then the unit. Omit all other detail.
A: **-24.5** °C
